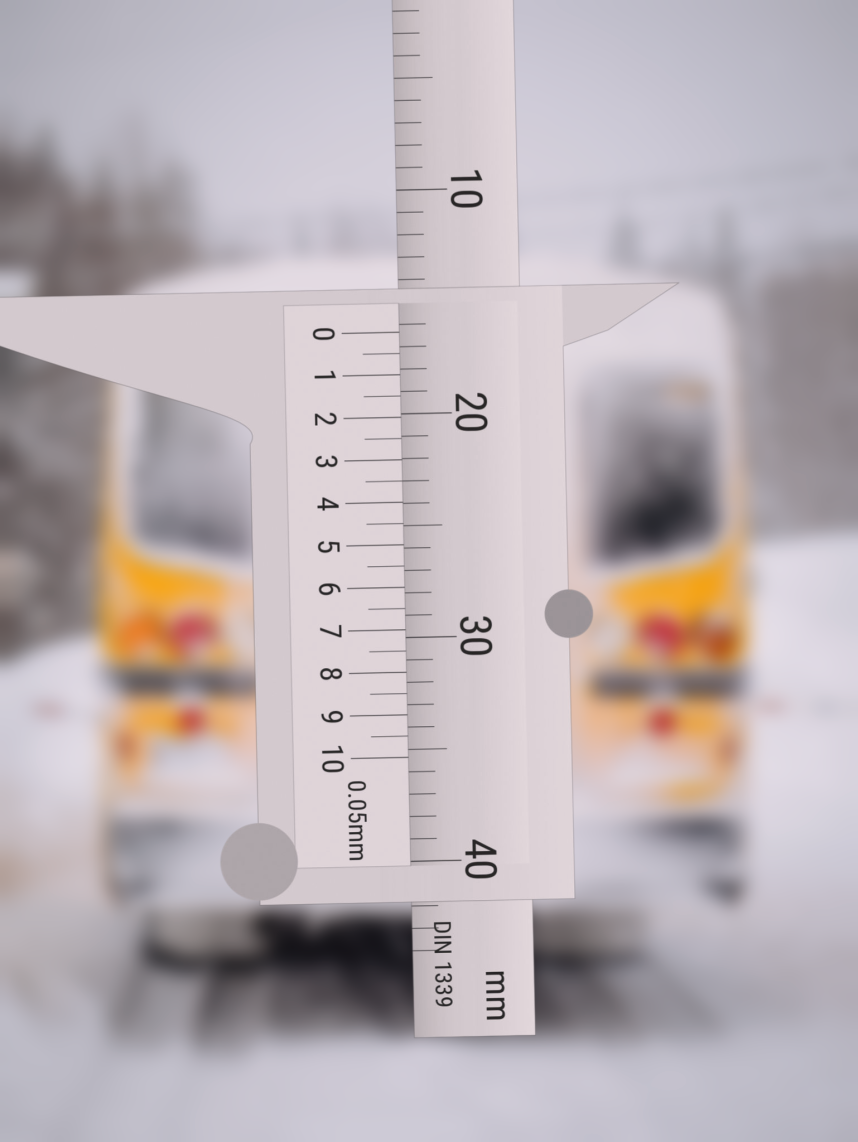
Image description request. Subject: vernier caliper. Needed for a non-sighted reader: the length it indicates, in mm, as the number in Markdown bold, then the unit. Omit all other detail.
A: **16.35** mm
